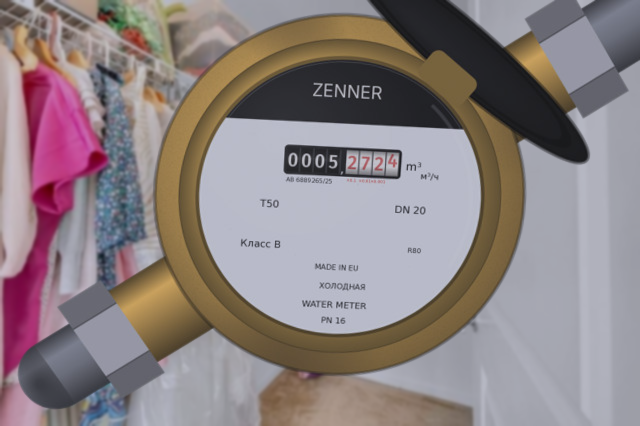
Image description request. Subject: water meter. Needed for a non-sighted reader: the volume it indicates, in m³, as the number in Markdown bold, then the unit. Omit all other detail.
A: **5.2724** m³
